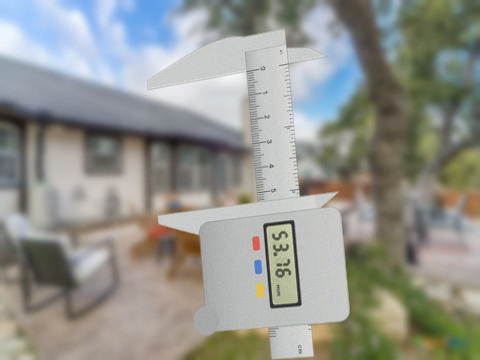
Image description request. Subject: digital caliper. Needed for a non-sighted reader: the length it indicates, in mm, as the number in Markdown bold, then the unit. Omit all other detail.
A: **53.76** mm
